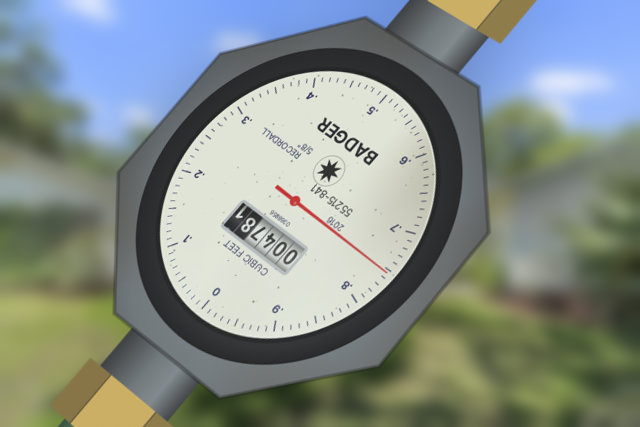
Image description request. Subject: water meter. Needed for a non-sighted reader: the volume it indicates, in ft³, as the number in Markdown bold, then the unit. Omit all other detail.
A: **4780.75** ft³
